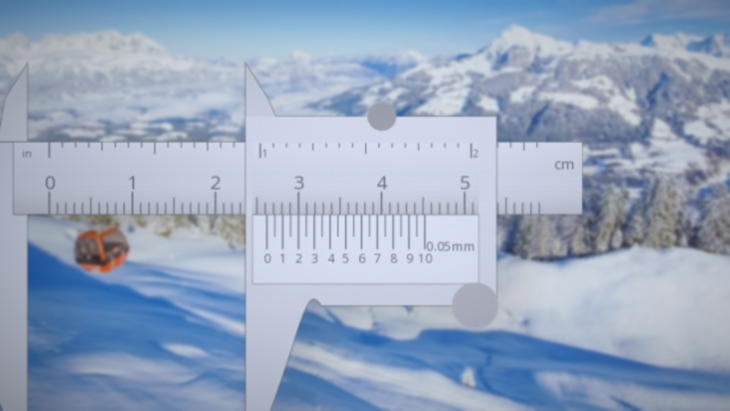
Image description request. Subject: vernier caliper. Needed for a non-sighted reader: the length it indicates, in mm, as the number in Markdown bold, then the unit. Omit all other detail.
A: **26.2** mm
